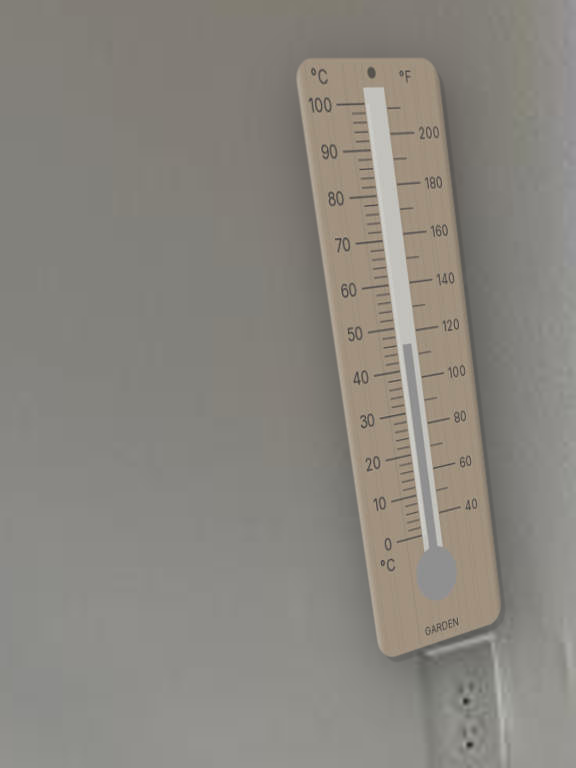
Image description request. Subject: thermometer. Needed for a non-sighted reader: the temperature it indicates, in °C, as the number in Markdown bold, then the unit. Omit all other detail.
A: **46** °C
